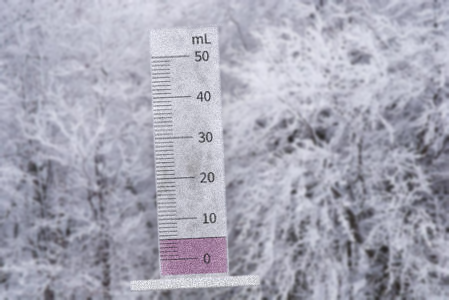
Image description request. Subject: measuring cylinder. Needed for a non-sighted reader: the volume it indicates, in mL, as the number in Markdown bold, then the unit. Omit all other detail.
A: **5** mL
